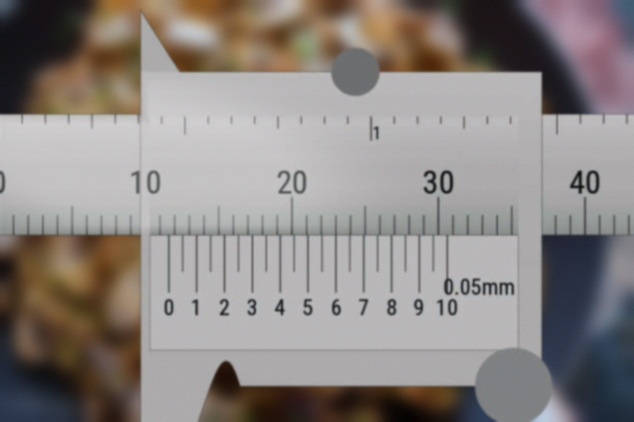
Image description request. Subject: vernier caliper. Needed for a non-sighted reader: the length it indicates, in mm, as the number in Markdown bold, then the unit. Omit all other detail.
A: **11.6** mm
